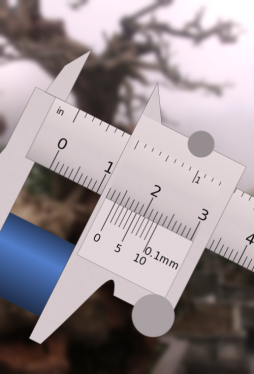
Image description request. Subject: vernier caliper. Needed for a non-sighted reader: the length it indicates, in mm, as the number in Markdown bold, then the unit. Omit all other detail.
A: **14.0** mm
